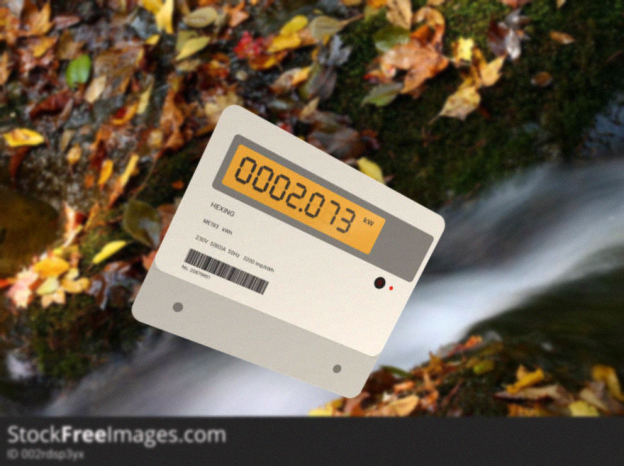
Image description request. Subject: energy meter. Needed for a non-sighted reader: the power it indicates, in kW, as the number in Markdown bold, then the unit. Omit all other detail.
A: **2.073** kW
